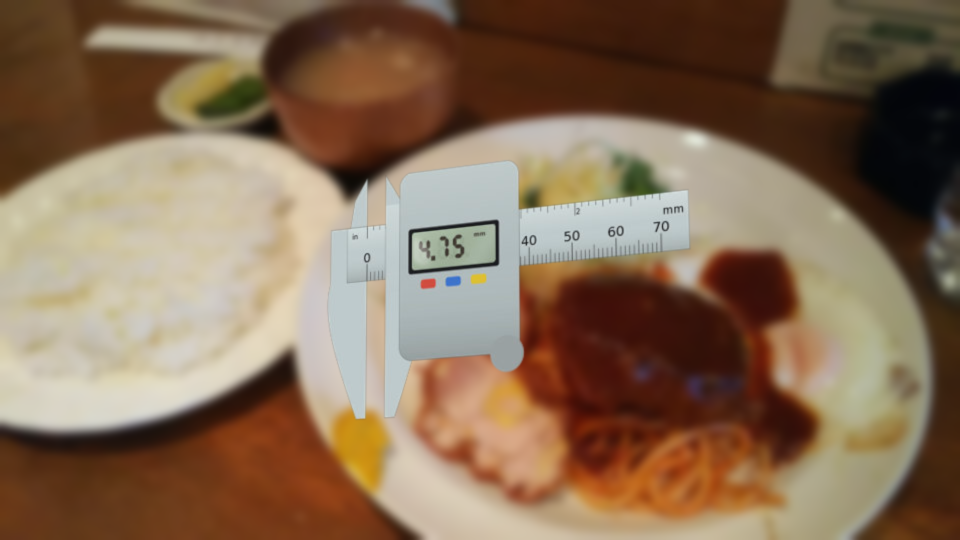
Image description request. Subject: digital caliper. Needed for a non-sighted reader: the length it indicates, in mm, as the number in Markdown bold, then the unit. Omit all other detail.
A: **4.75** mm
